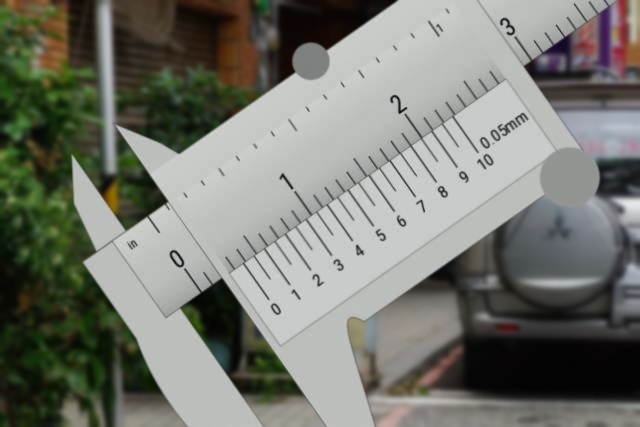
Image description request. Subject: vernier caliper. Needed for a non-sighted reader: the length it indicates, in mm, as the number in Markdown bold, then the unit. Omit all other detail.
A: **3.8** mm
